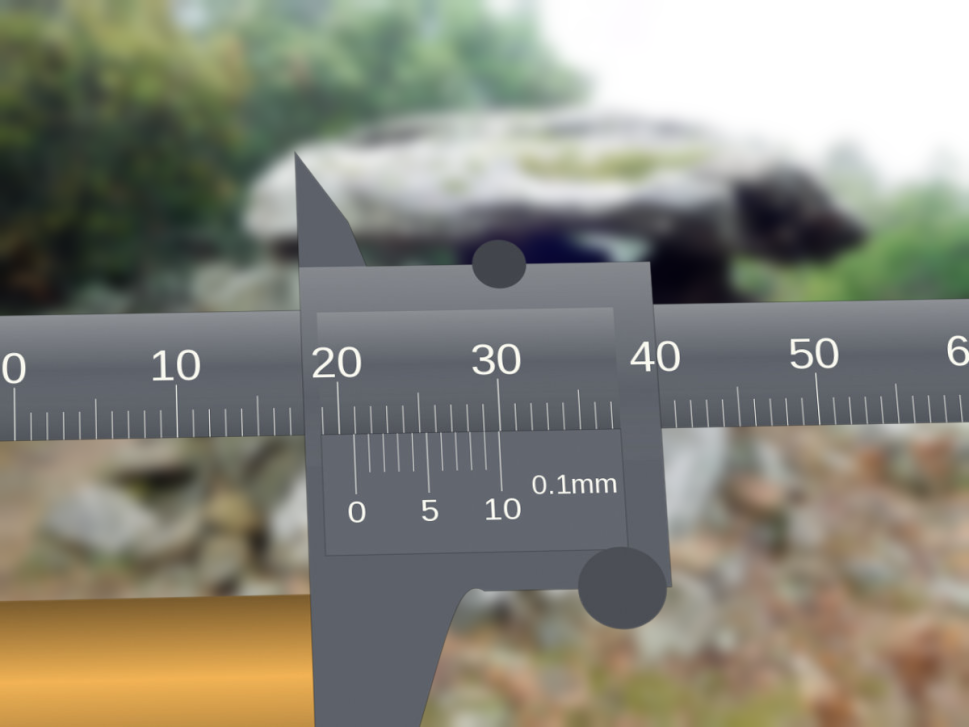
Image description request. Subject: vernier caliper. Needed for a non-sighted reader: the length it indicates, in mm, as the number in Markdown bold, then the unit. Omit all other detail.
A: **20.9** mm
